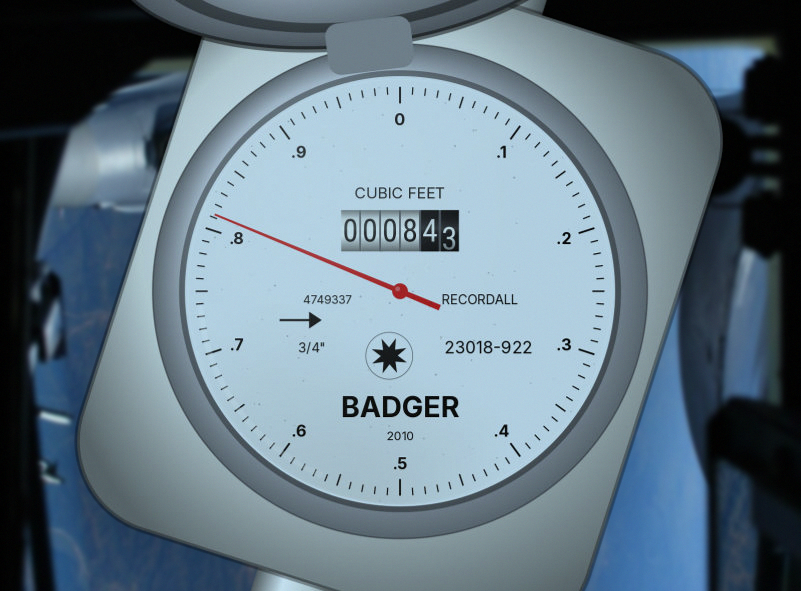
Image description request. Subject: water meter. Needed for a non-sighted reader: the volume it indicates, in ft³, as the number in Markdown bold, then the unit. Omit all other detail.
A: **842.81** ft³
